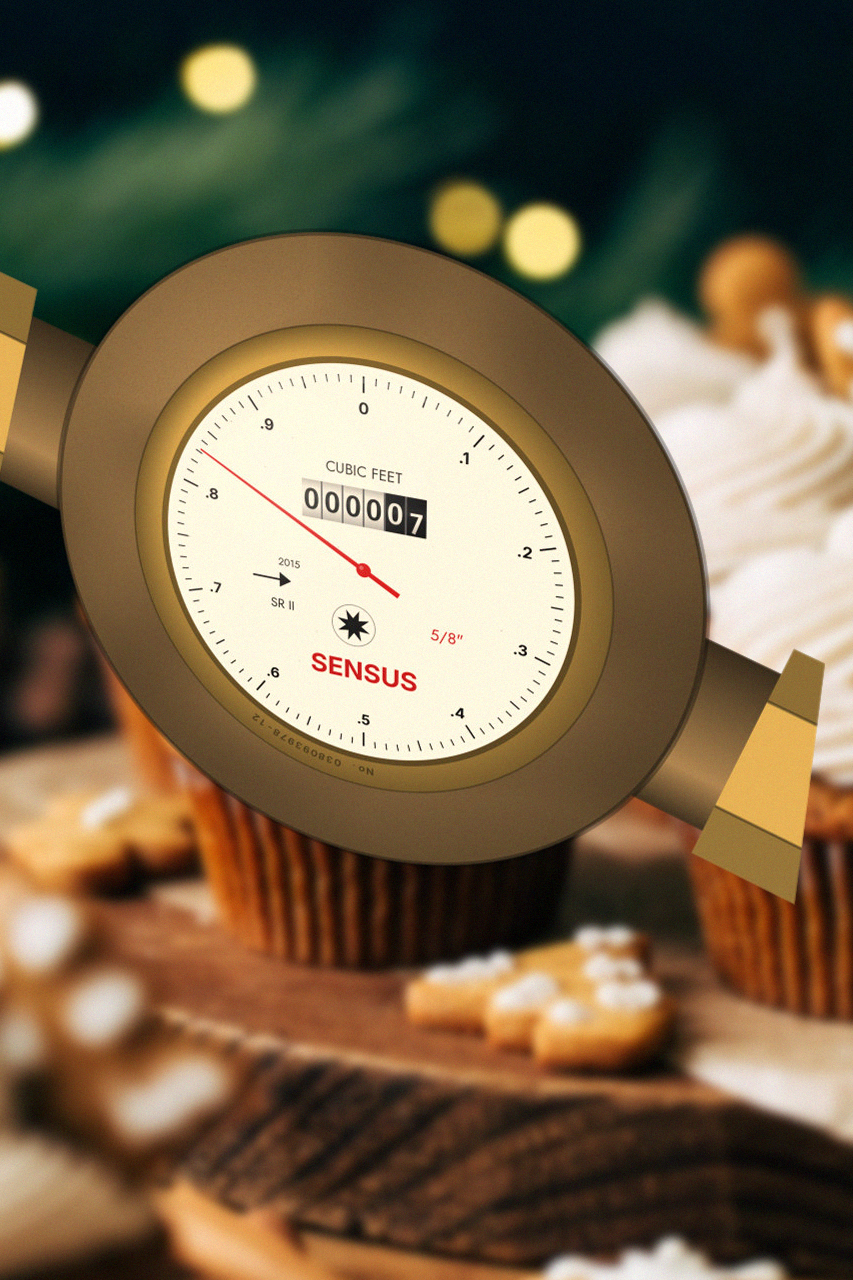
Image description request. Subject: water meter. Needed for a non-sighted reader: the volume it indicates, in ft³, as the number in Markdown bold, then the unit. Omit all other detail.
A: **6.83** ft³
